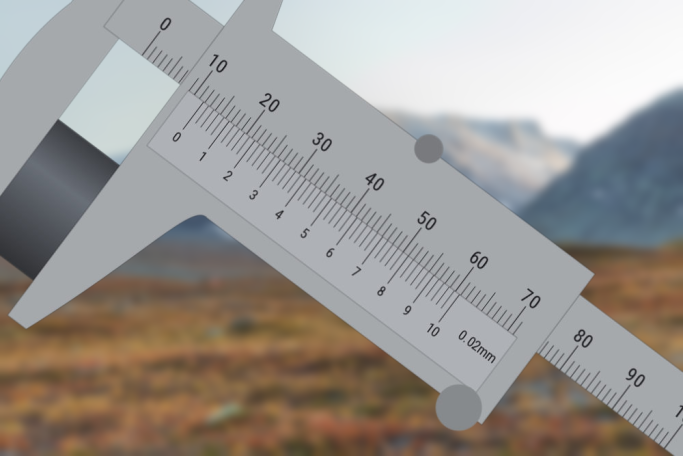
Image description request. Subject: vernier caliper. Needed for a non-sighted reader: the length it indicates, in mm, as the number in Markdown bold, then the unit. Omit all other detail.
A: **11.8** mm
